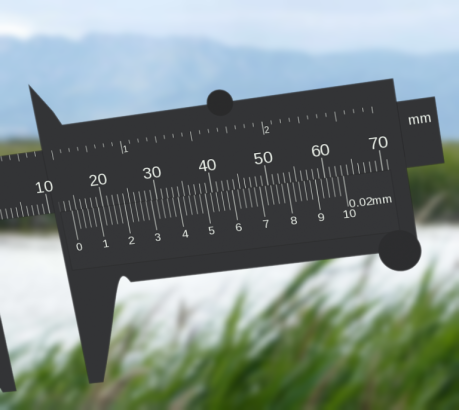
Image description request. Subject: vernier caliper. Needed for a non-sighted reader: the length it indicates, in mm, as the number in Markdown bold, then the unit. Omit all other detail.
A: **14.2** mm
